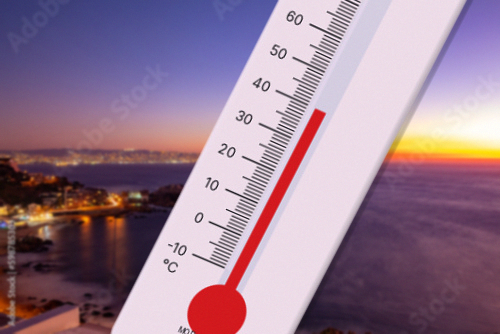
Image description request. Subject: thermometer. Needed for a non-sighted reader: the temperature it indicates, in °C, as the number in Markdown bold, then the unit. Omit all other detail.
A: **40** °C
